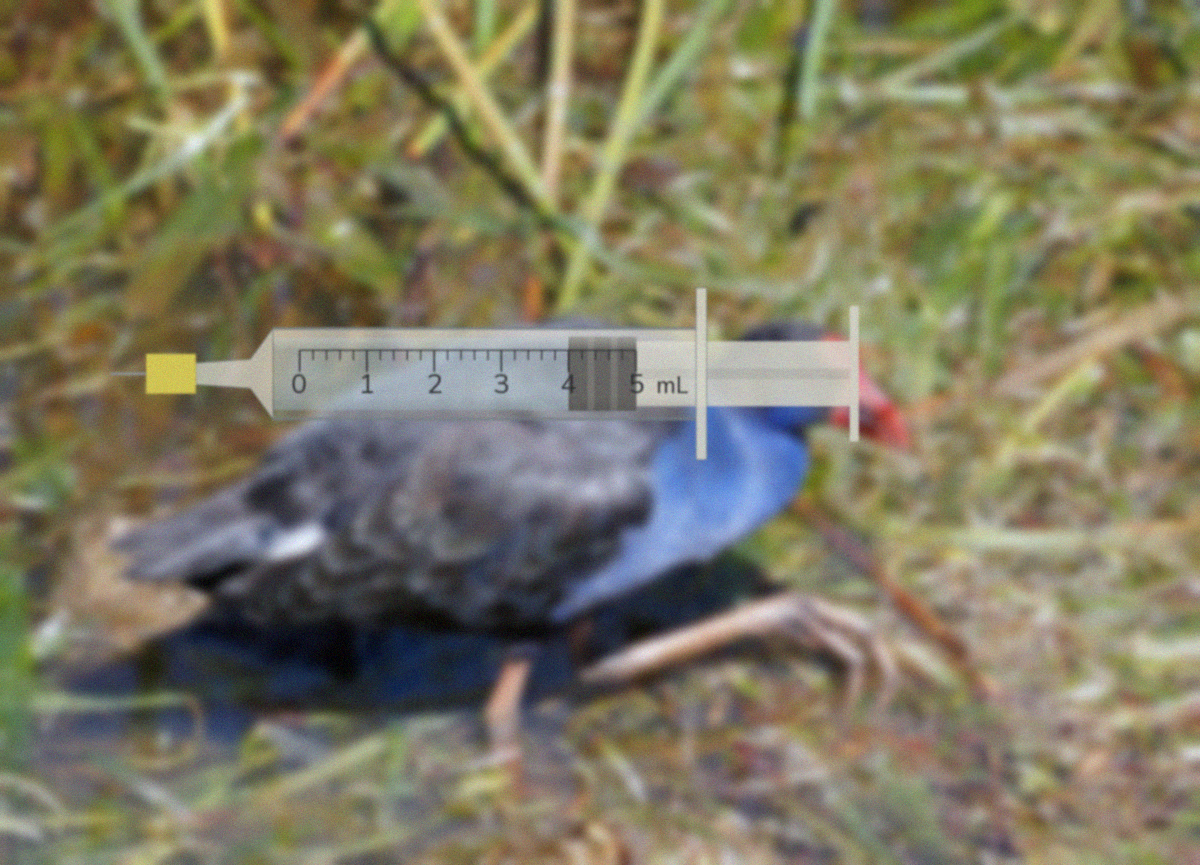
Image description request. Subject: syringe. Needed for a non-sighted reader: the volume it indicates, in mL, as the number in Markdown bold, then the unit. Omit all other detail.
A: **4** mL
